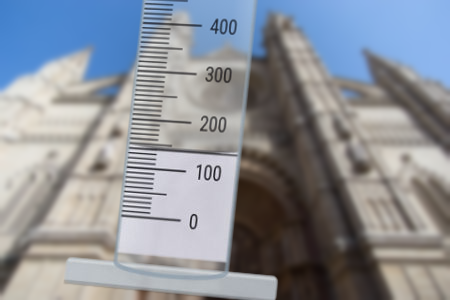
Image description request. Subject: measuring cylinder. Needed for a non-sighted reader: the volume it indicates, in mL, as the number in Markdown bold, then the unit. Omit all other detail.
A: **140** mL
